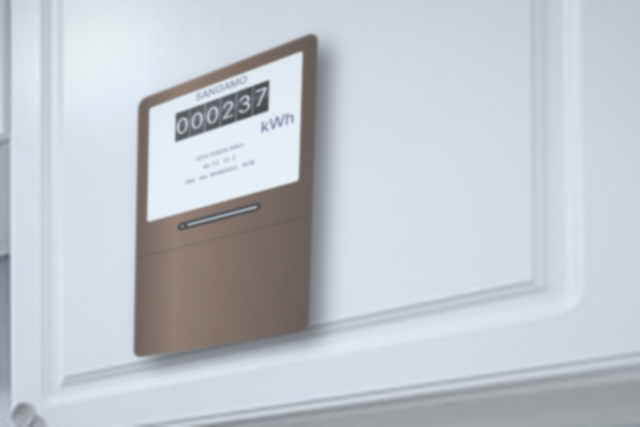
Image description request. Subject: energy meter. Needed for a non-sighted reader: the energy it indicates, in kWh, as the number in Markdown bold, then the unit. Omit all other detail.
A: **237** kWh
